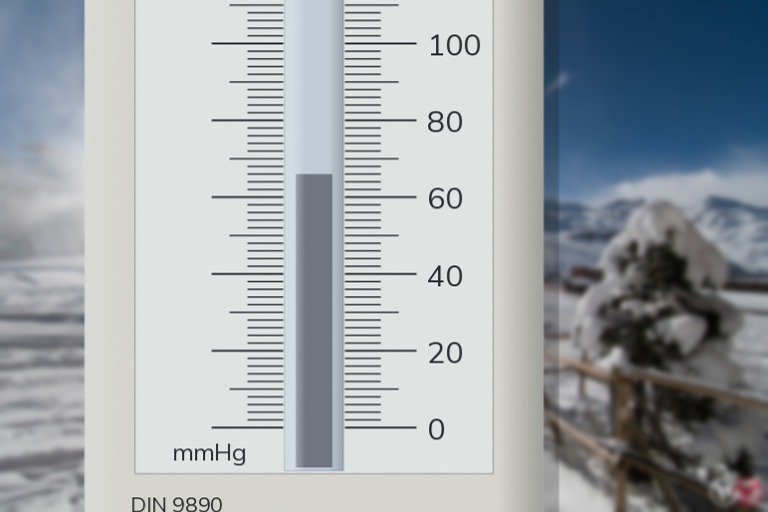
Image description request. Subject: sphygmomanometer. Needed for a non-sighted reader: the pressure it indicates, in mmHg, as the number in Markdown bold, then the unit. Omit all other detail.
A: **66** mmHg
